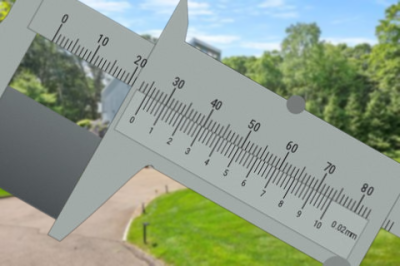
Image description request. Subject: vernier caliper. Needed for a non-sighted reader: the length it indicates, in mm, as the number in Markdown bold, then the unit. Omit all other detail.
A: **25.0** mm
